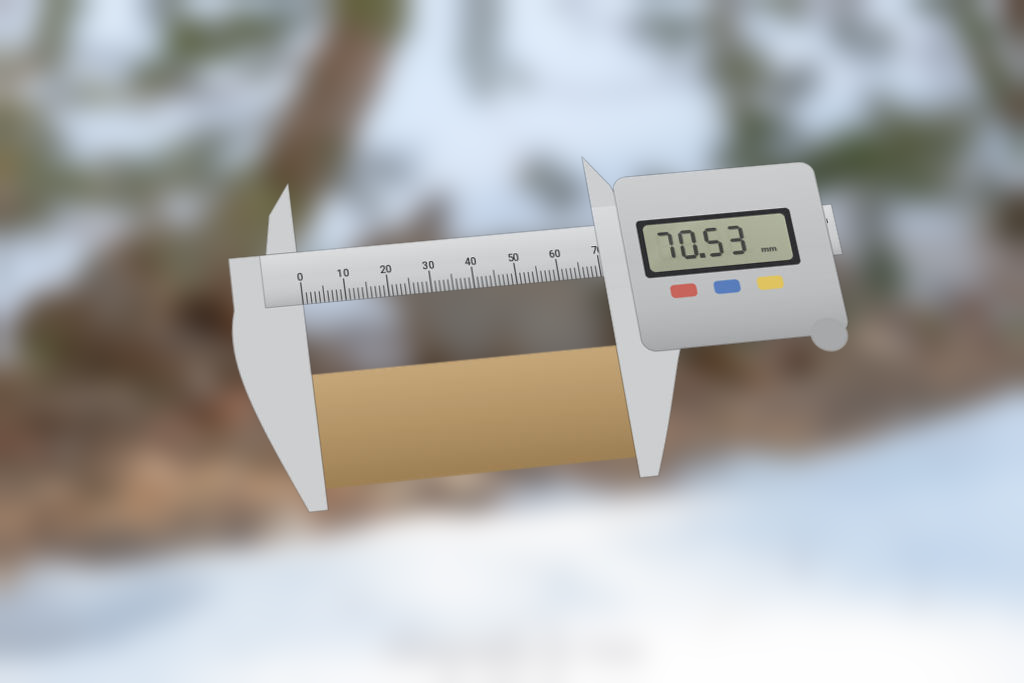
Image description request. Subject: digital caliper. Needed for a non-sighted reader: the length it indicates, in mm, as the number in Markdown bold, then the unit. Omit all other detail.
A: **70.53** mm
